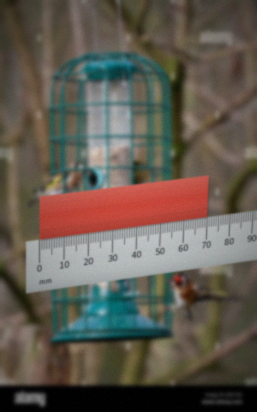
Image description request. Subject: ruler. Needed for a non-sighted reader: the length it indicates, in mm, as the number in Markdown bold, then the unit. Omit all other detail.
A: **70** mm
